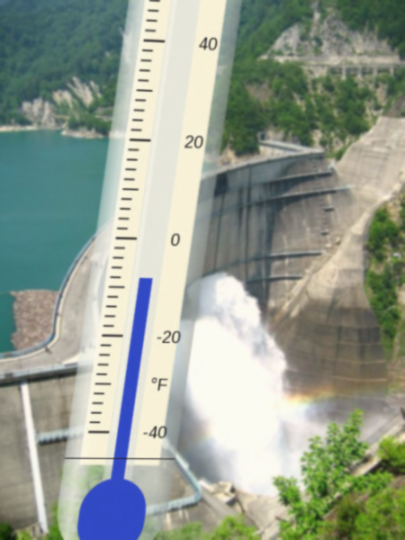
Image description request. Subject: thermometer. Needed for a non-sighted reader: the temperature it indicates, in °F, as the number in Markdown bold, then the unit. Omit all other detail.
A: **-8** °F
